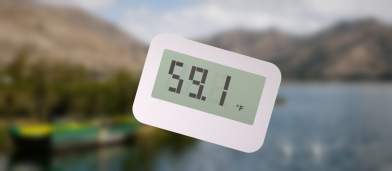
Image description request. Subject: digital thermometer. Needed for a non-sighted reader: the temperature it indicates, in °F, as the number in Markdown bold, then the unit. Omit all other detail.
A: **59.1** °F
